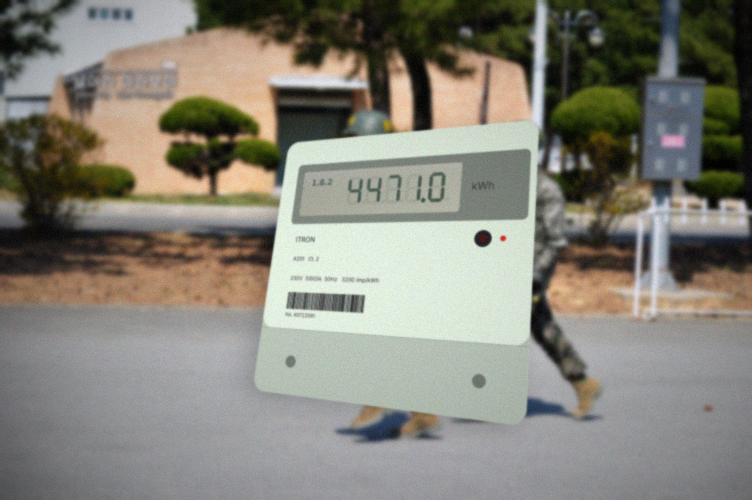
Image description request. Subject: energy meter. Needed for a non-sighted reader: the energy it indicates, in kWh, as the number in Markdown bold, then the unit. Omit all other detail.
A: **4471.0** kWh
